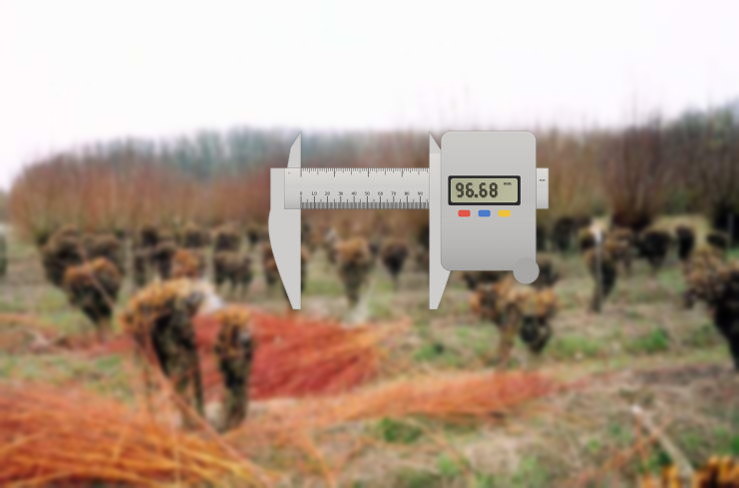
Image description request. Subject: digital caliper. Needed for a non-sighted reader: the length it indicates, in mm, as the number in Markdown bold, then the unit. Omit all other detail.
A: **96.68** mm
